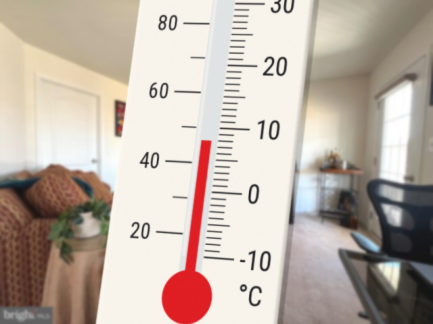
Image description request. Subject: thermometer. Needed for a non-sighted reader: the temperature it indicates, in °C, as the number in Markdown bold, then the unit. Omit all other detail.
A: **8** °C
